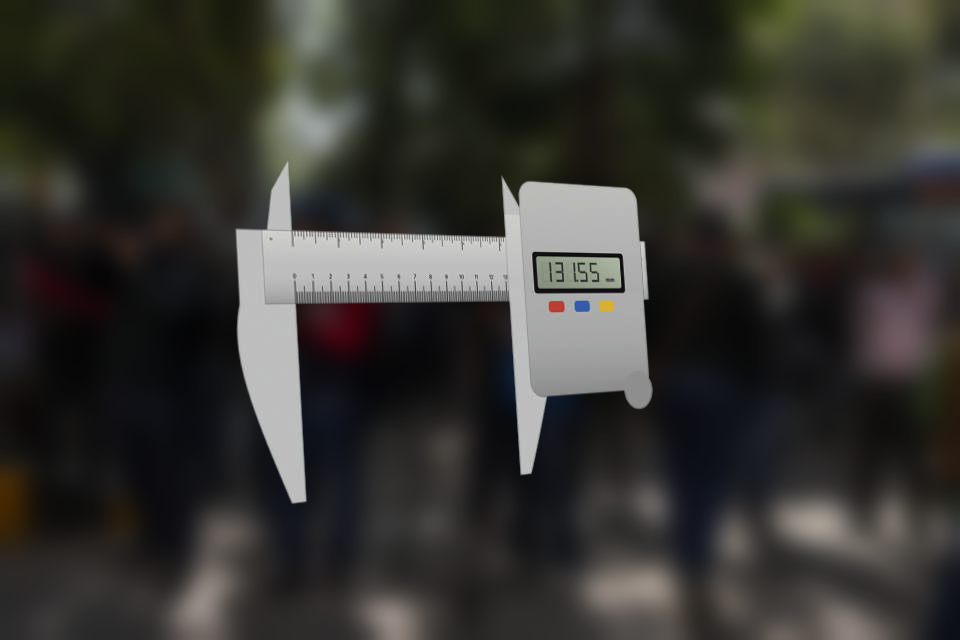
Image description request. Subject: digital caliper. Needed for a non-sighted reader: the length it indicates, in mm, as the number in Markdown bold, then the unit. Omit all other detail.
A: **131.55** mm
